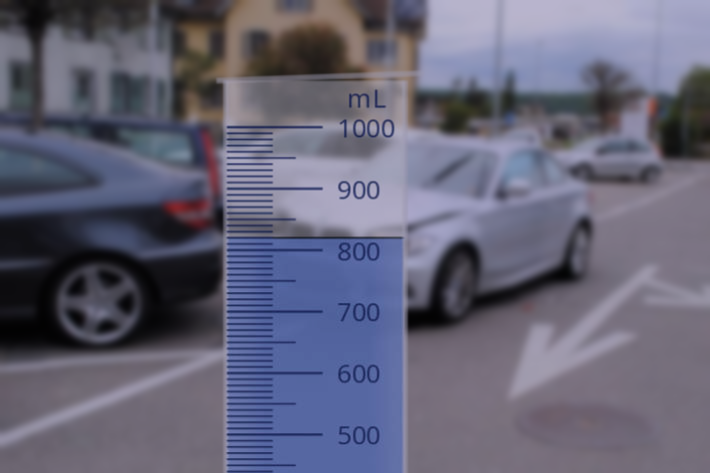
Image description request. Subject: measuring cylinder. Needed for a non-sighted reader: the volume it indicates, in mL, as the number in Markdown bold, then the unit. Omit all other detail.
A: **820** mL
